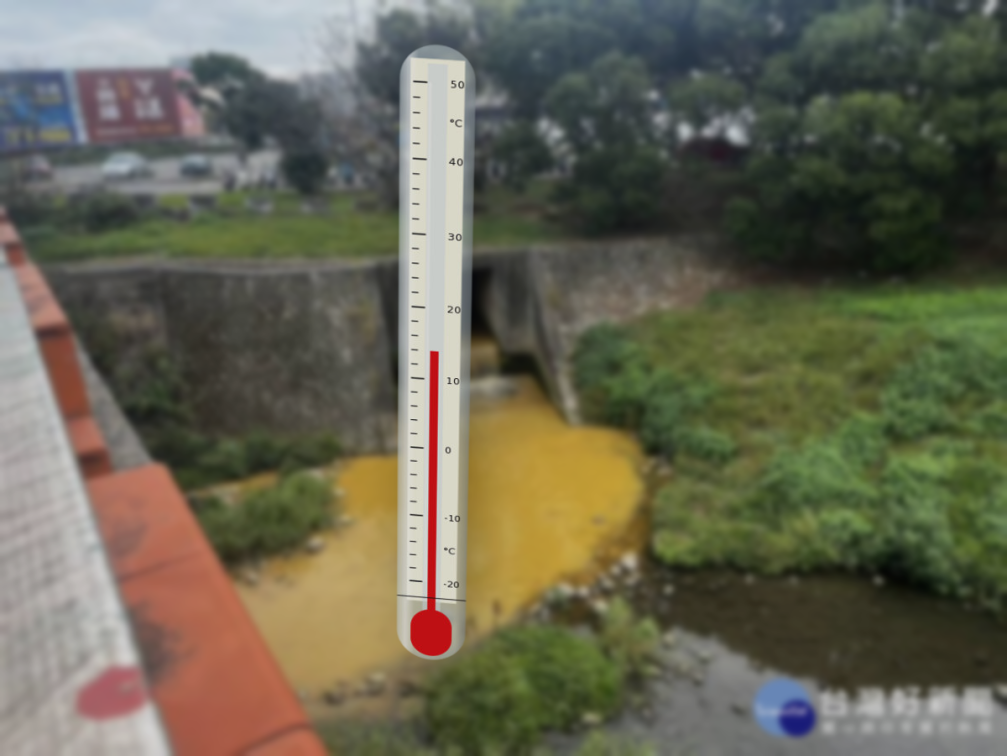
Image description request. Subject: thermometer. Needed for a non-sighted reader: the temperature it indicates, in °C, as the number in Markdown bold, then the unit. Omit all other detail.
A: **14** °C
